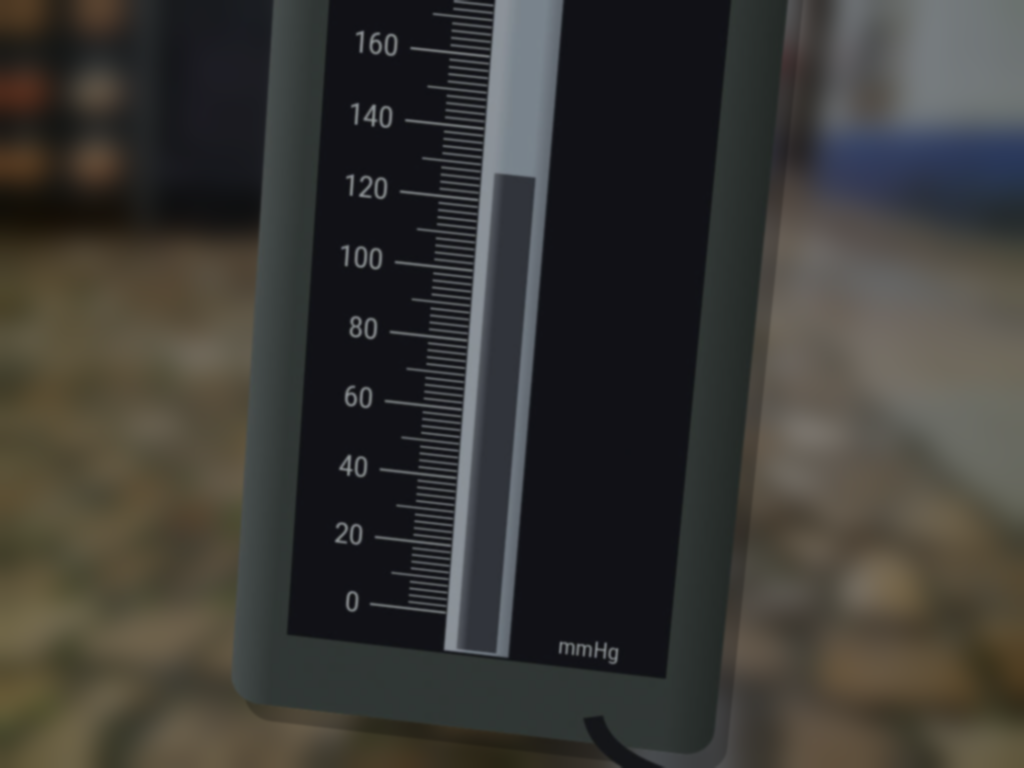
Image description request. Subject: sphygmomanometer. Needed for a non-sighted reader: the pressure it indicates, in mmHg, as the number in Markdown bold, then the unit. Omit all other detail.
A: **128** mmHg
